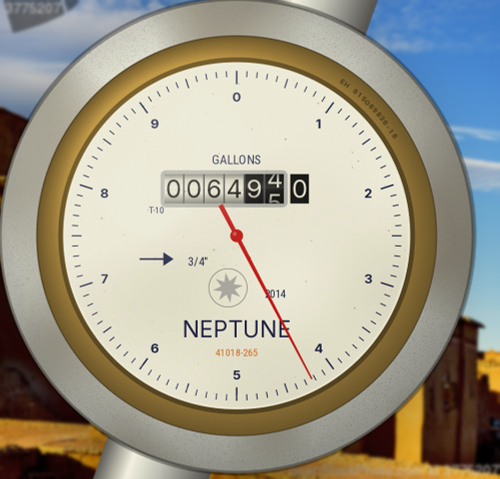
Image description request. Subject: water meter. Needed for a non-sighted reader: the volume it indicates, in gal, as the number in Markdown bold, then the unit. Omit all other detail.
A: **64944.2** gal
